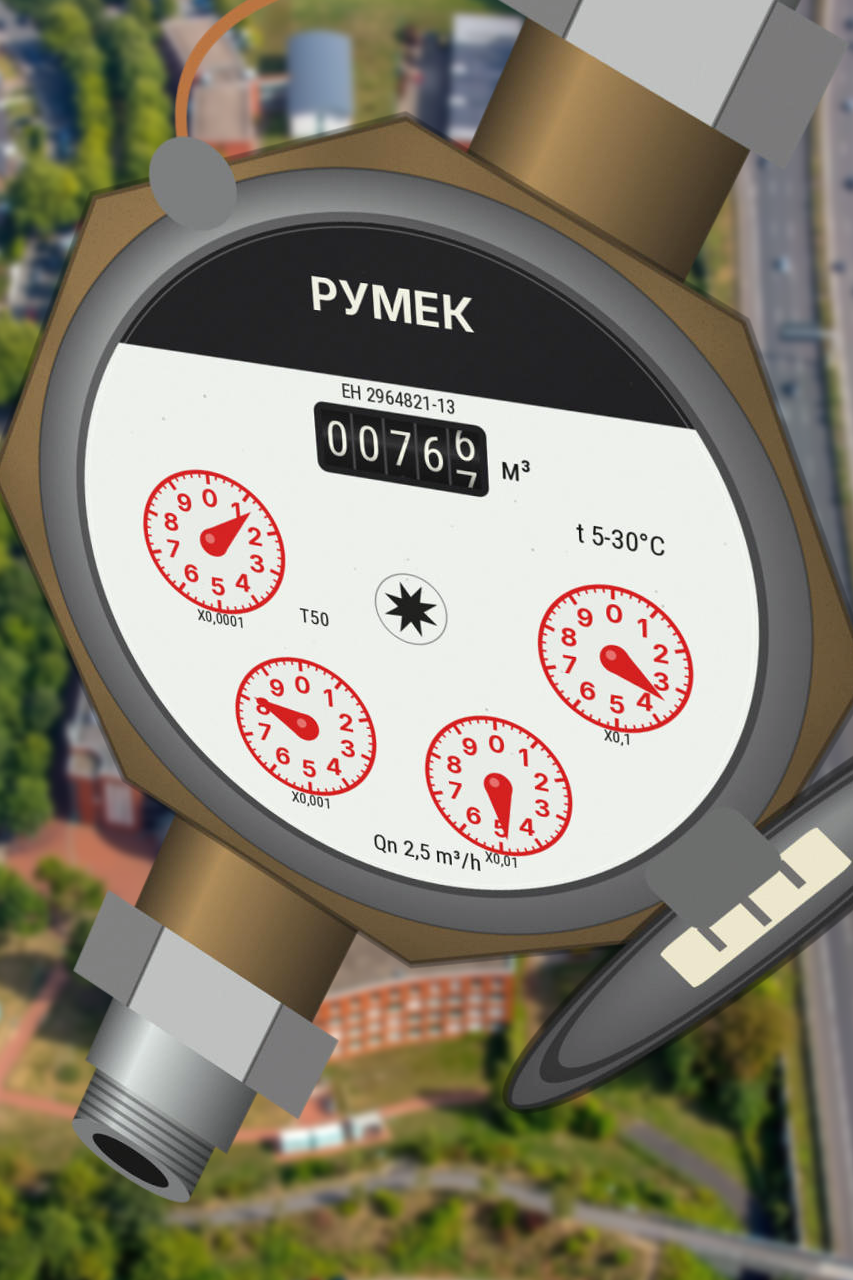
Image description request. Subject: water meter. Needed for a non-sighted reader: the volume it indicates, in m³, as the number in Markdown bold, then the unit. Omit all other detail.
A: **766.3481** m³
